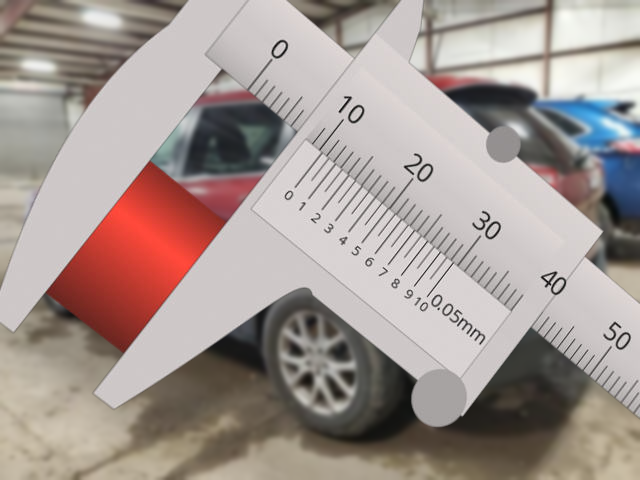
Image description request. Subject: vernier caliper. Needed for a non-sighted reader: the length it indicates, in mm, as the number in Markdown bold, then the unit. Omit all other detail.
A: **10.4** mm
